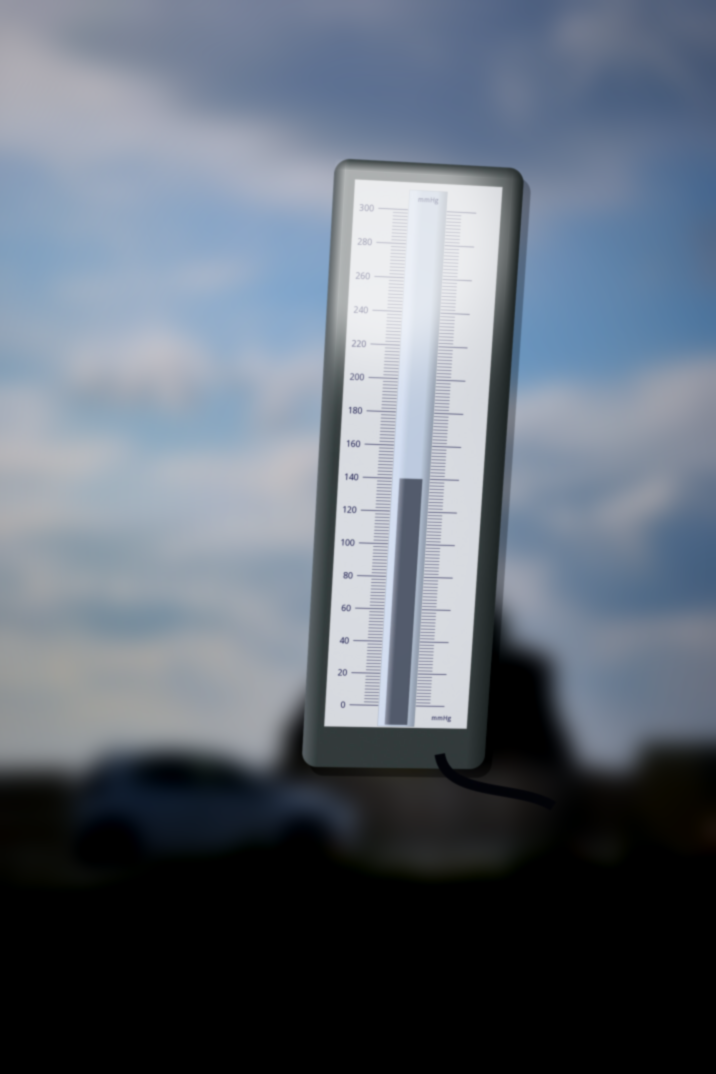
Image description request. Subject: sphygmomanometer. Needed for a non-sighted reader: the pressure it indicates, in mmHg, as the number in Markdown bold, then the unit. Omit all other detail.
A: **140** mmHg
